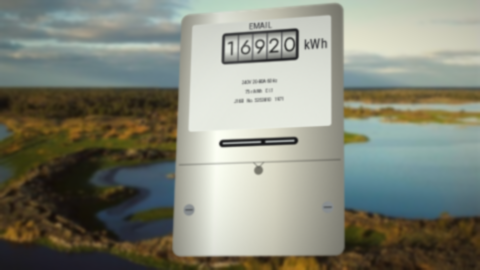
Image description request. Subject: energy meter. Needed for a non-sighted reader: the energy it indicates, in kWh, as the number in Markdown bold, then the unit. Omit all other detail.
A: **16920** kWh
